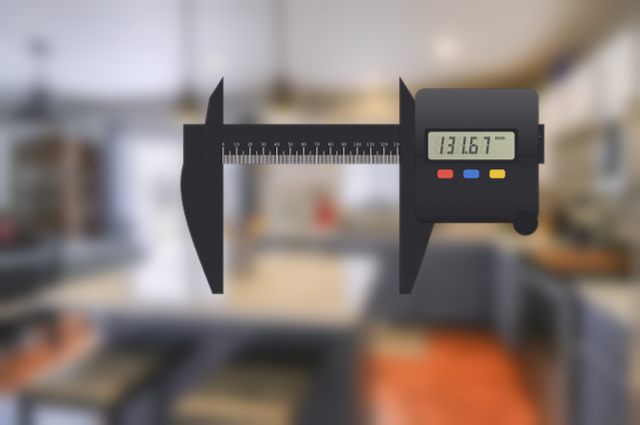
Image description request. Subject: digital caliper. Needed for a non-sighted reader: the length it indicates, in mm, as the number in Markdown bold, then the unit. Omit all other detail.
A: **131.67** mm
